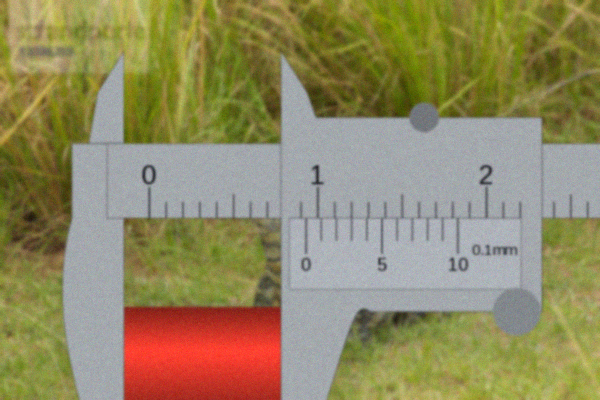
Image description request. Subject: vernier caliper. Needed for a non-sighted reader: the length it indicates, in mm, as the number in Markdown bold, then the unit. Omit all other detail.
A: **9.3** mm
